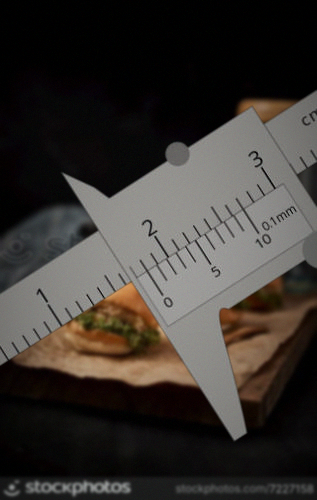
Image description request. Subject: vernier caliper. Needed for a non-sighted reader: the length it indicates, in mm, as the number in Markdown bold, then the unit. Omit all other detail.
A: **18.0** mm
